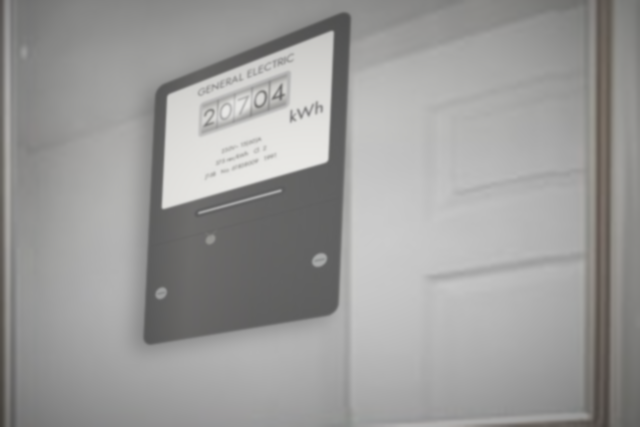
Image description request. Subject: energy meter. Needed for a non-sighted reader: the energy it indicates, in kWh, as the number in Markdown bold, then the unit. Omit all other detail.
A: **20704** kWh
